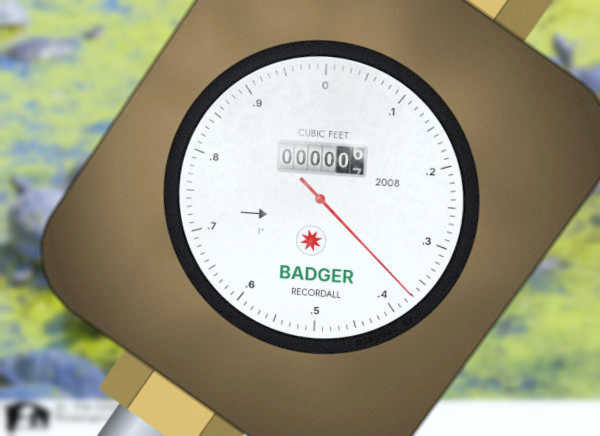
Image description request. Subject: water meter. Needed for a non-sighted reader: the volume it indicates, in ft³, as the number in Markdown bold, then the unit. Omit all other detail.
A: **6.37** ft³
